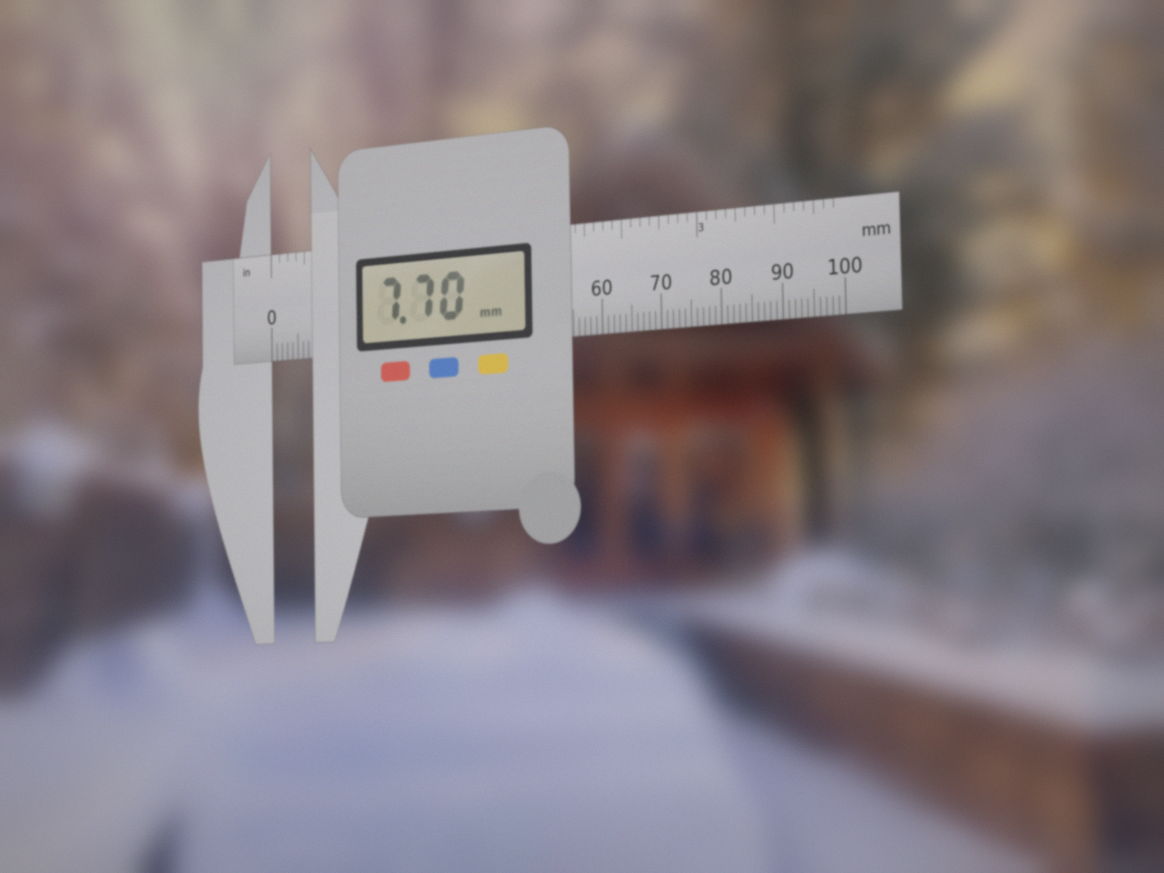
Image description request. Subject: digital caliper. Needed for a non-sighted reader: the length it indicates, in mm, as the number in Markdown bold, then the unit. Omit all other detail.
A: **7.70** mm
